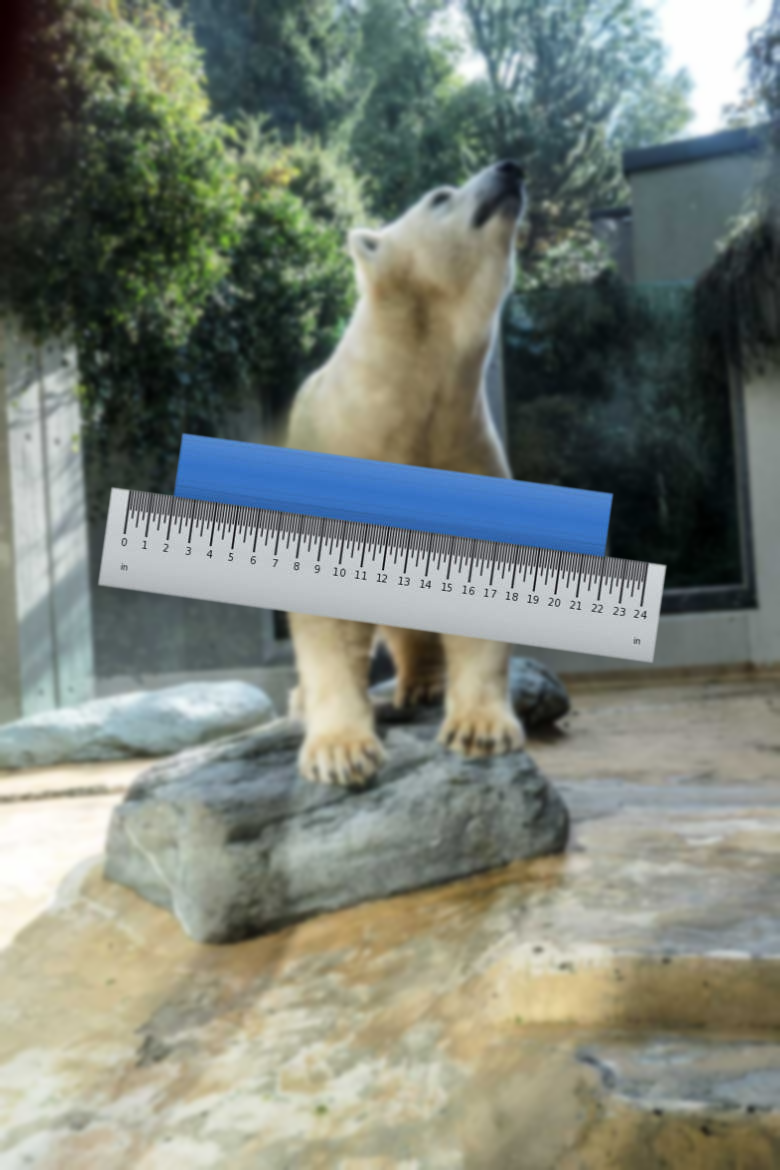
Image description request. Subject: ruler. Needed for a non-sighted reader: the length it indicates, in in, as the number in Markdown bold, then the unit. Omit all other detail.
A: **20** in
